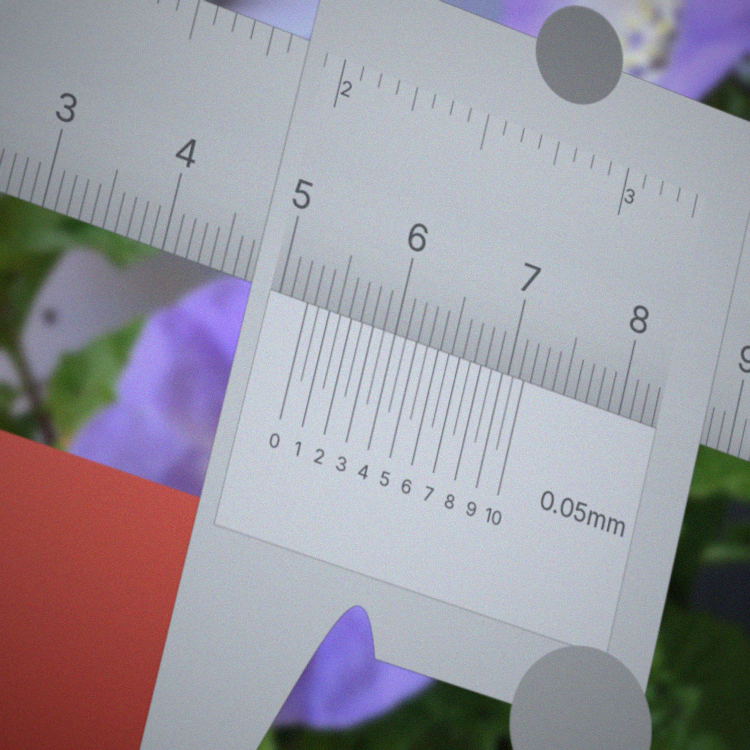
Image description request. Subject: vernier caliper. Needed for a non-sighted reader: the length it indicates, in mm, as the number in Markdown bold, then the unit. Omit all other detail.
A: **52.4** mm
